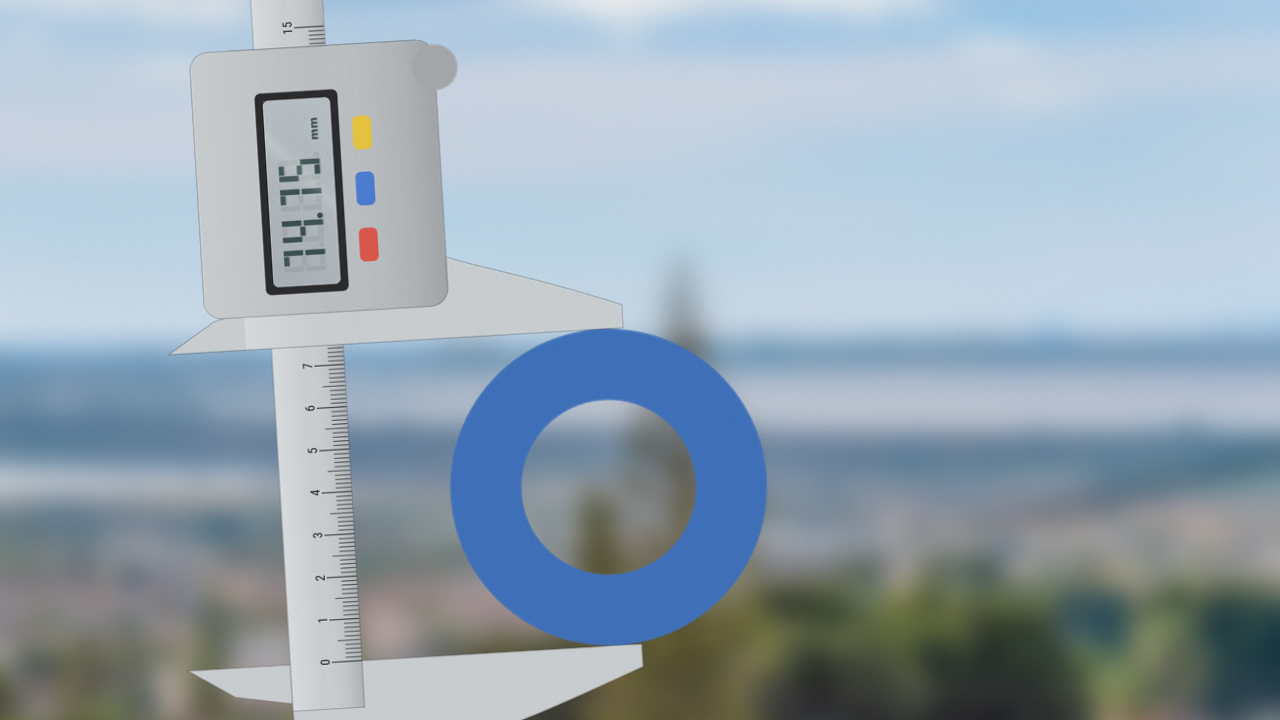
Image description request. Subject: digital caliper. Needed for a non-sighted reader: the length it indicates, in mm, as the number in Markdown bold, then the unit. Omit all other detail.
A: **74.75** mm
